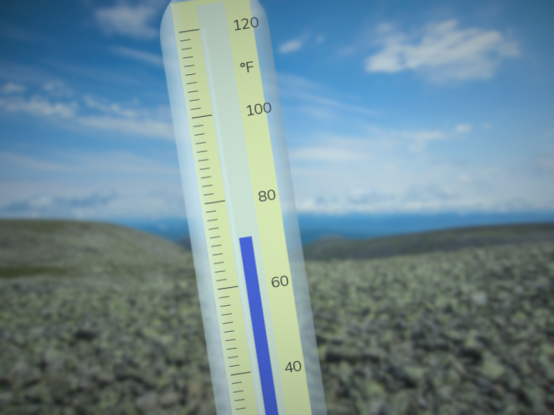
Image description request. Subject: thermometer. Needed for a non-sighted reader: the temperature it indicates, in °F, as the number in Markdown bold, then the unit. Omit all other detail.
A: **71** °F
